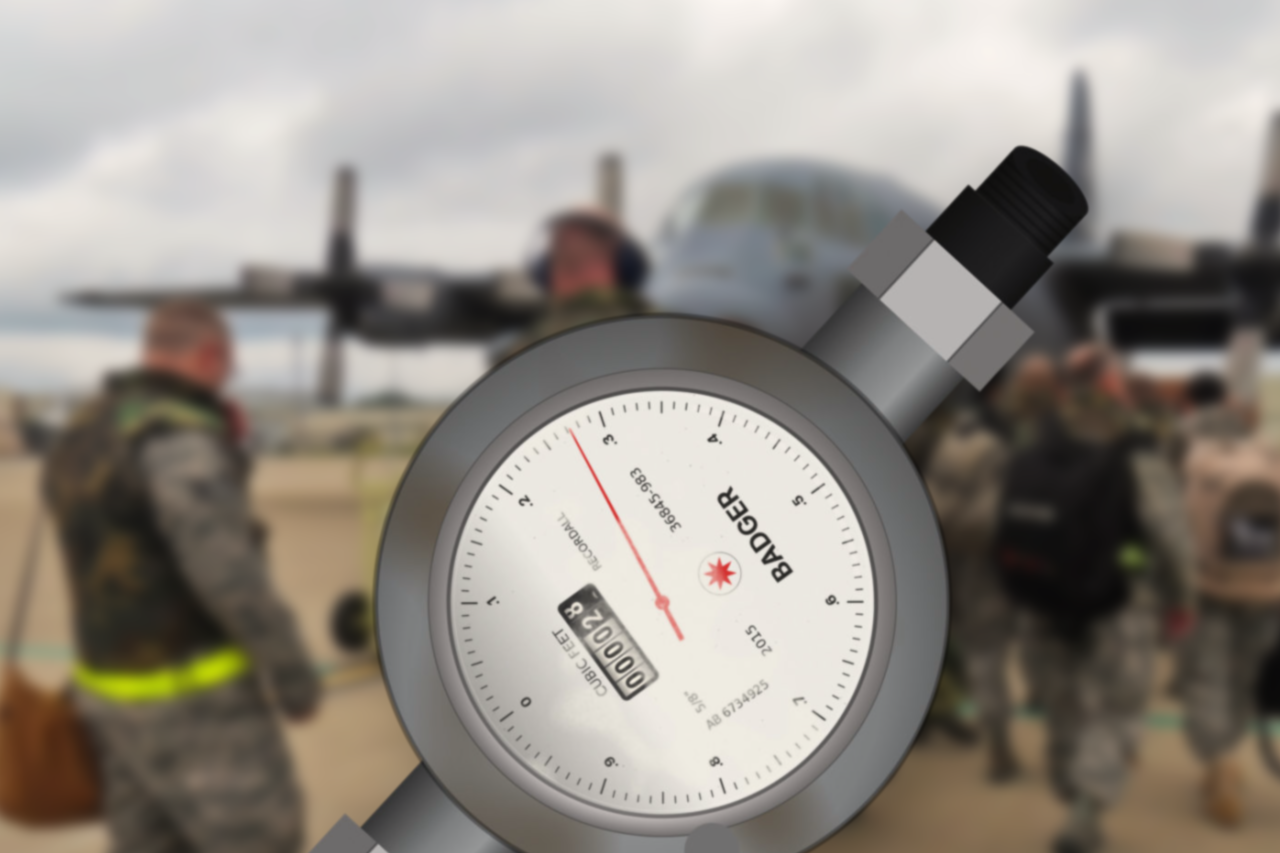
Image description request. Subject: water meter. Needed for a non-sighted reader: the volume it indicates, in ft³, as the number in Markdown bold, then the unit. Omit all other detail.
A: **28.27** ft³
